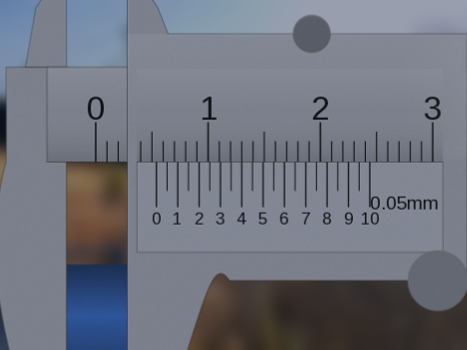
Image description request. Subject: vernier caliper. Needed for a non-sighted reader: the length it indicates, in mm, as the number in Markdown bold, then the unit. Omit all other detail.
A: **5.4** mm
